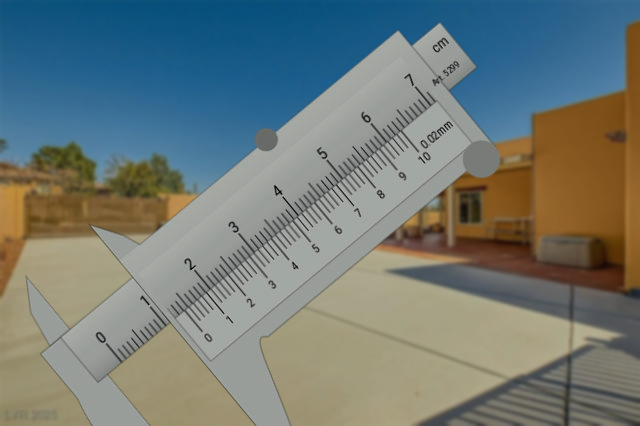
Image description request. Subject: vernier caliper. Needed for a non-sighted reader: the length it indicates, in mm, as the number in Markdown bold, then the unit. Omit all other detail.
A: **14.2** mm
